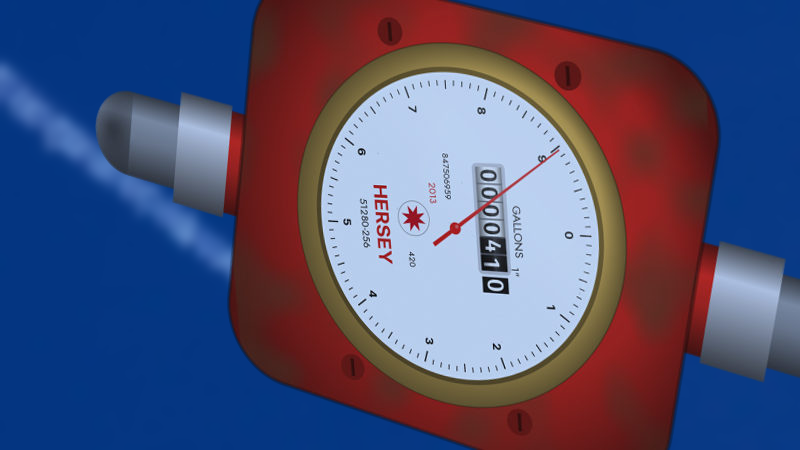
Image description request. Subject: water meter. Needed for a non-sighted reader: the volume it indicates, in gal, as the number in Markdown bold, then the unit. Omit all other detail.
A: **409.0** gal
